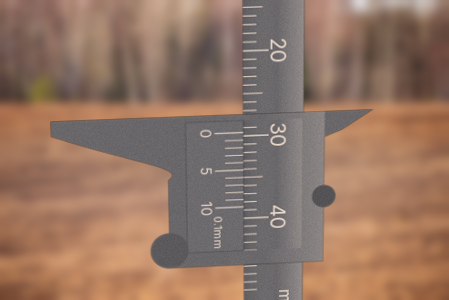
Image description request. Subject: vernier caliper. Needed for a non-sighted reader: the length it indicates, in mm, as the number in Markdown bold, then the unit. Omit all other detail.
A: **29.6** mm
